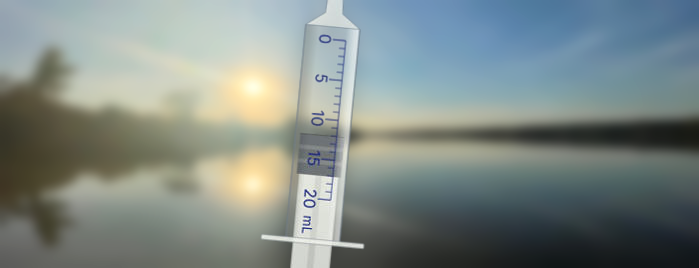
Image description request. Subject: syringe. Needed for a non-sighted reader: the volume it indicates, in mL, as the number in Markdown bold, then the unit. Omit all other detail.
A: **12** mL
